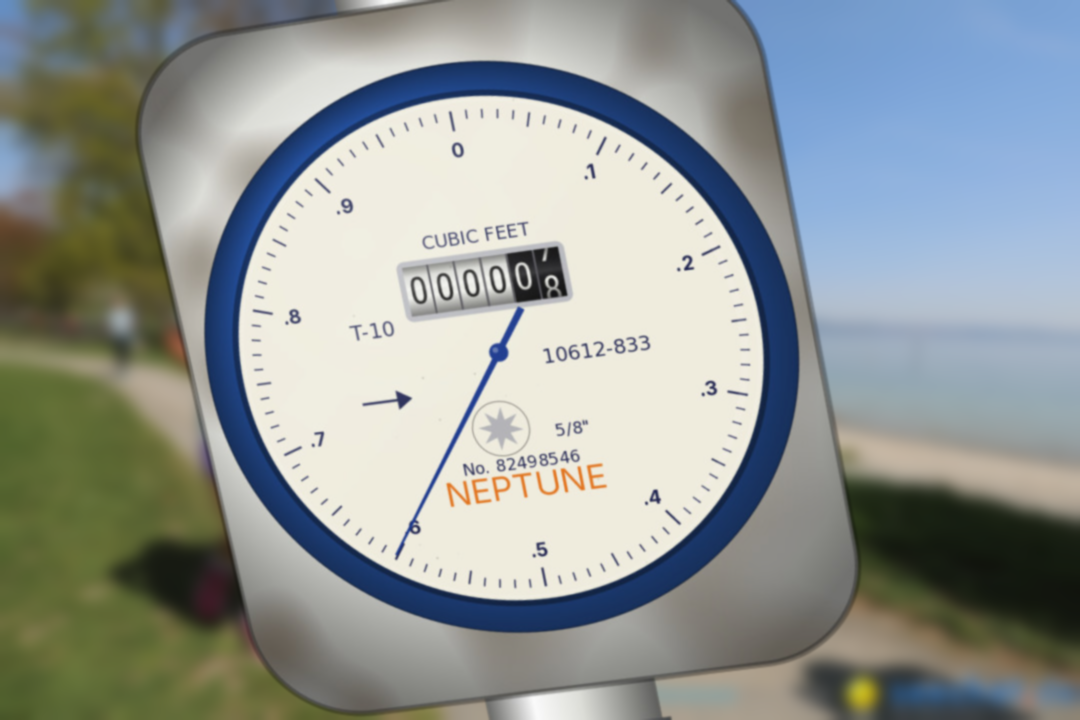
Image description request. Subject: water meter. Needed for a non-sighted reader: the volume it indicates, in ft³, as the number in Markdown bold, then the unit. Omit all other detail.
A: **7.60** ft³
